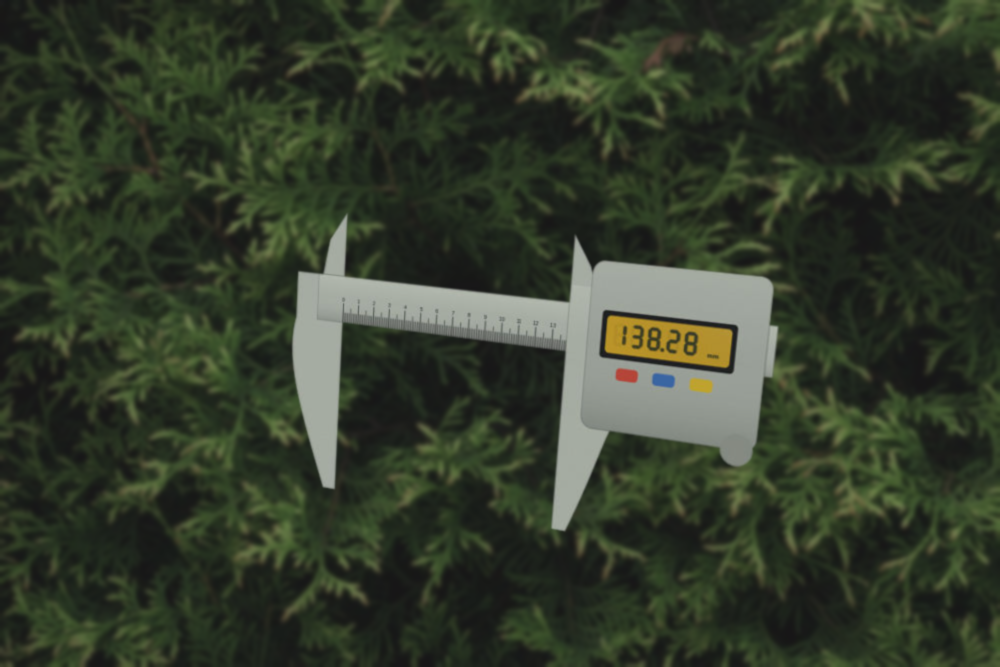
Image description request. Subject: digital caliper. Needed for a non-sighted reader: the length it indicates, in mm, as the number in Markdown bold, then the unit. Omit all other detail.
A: **138.28** mm
